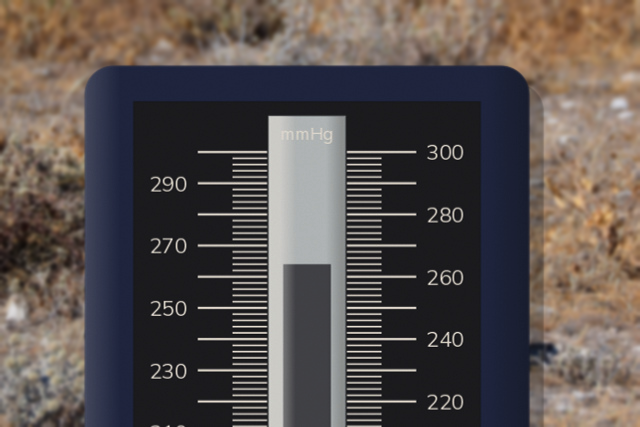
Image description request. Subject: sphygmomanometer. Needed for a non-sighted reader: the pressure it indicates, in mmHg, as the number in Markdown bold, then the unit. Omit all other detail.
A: **264** mmHg
